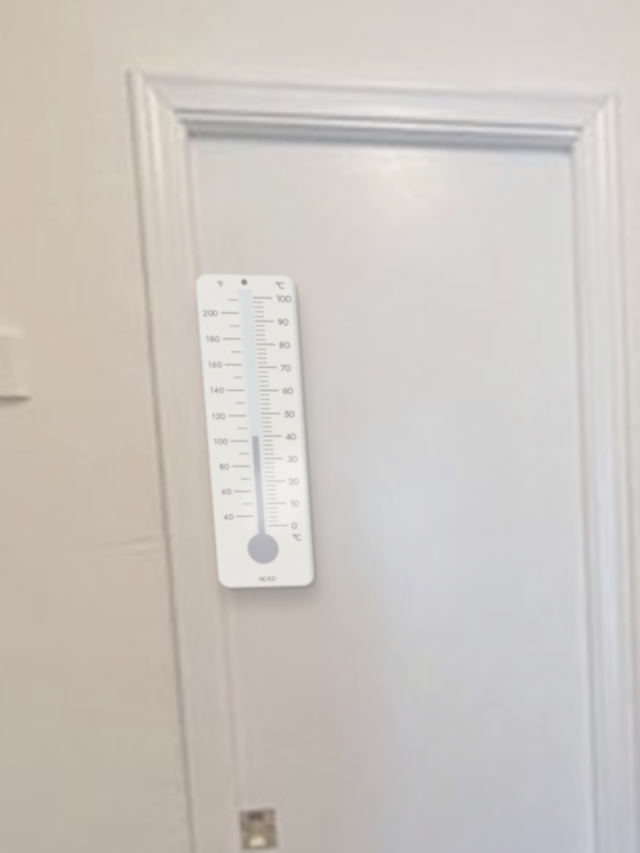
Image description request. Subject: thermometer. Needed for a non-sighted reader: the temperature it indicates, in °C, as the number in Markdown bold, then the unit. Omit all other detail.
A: **40** °C
